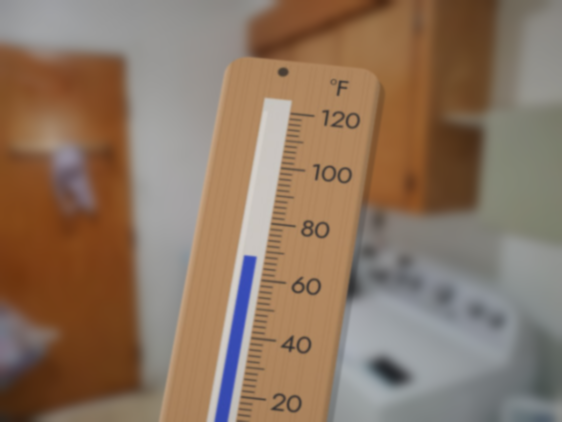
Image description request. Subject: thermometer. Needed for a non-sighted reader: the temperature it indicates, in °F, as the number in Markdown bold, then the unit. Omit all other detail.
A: **68** °F
